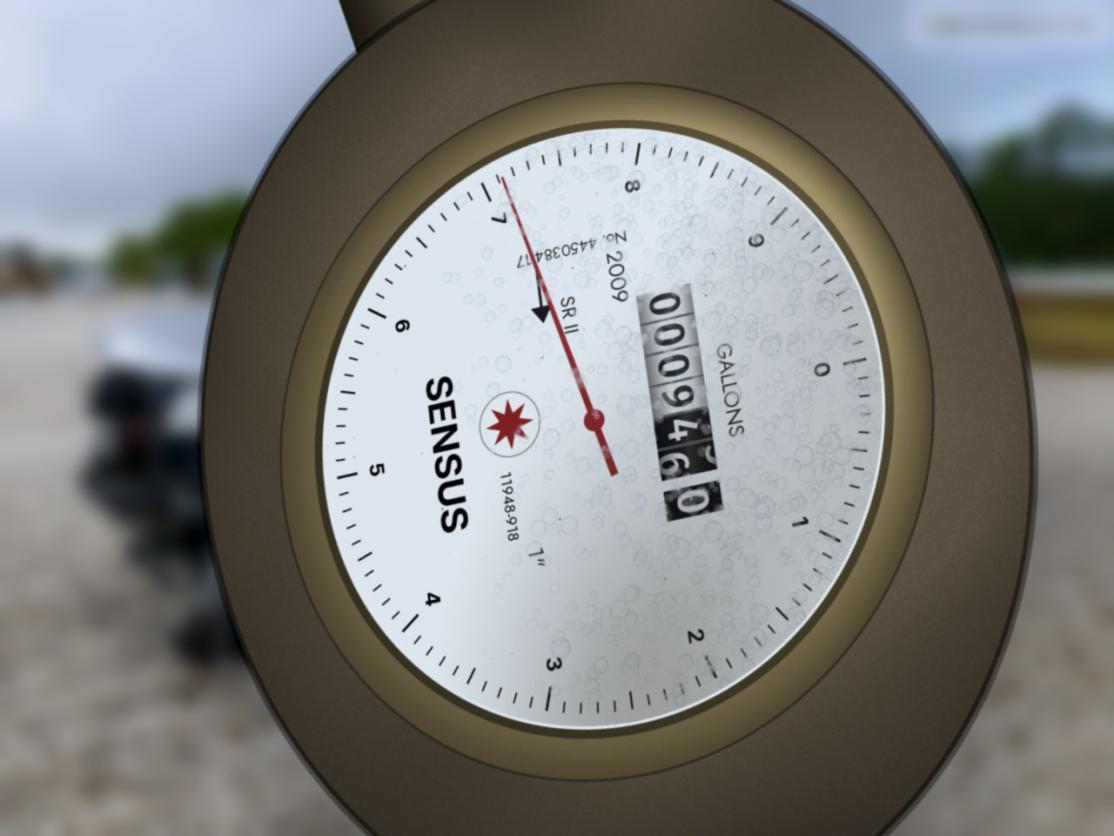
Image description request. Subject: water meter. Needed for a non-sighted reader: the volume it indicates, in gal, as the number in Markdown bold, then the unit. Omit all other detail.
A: **9457.1** gal
